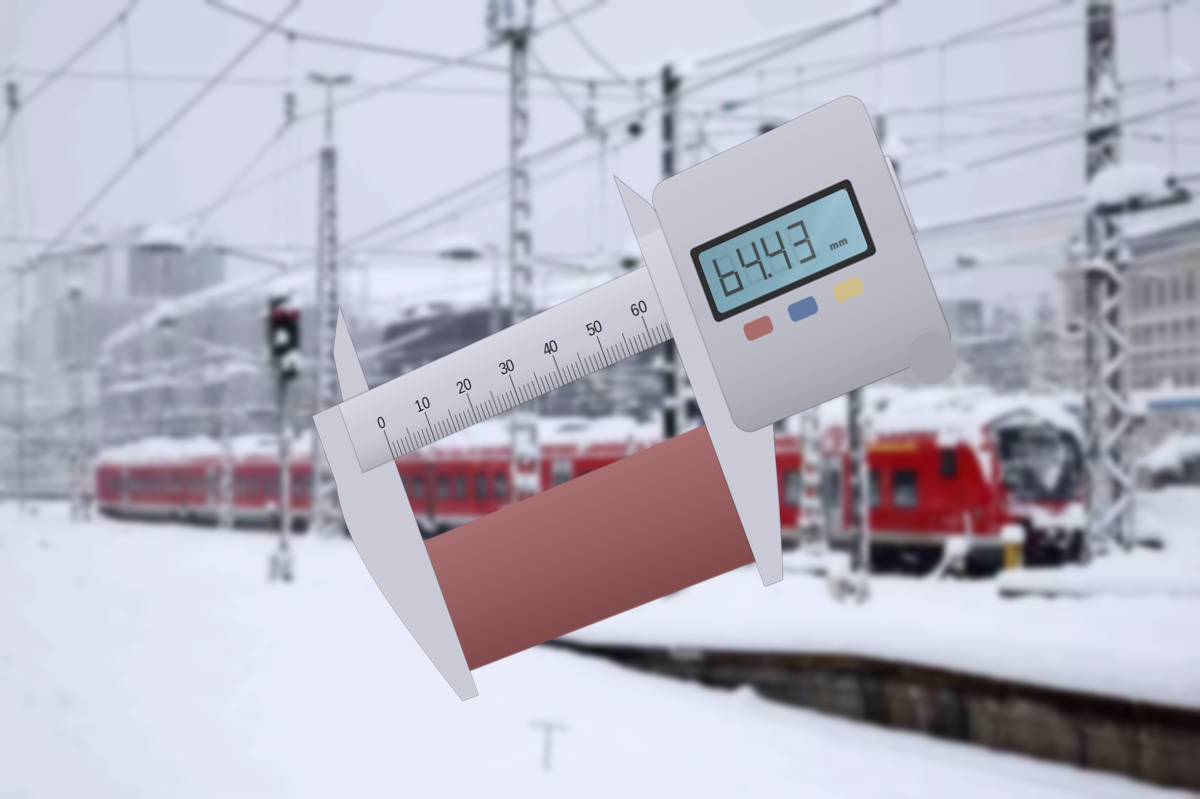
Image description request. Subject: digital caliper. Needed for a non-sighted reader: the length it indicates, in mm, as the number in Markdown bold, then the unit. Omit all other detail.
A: **64.43** mm
